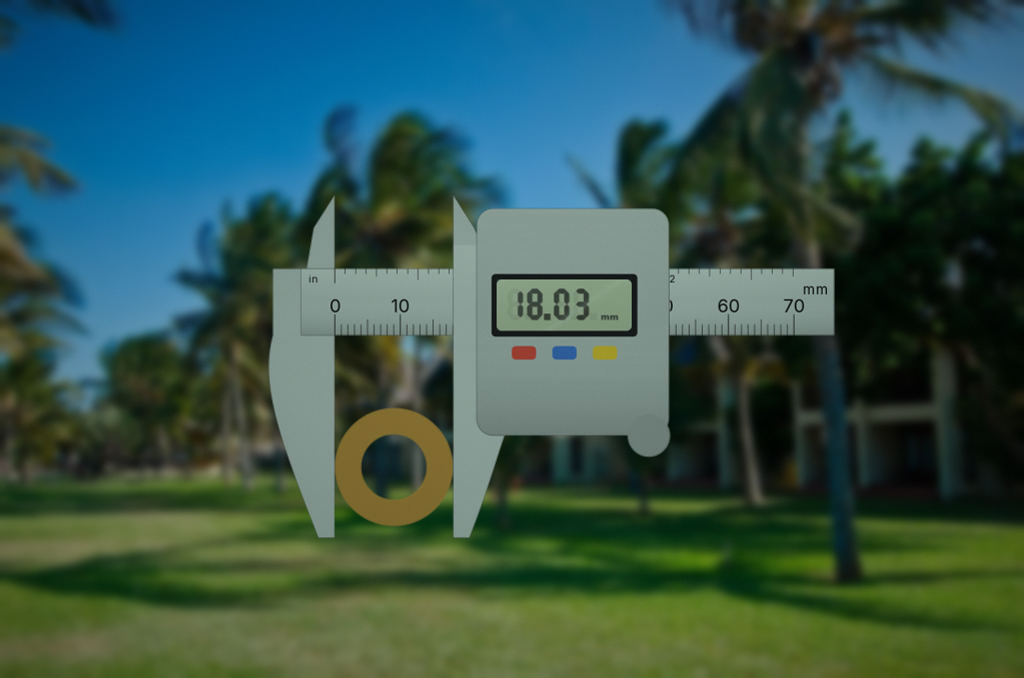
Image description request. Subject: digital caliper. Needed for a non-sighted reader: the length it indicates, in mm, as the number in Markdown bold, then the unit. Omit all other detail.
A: **18.03** mm
